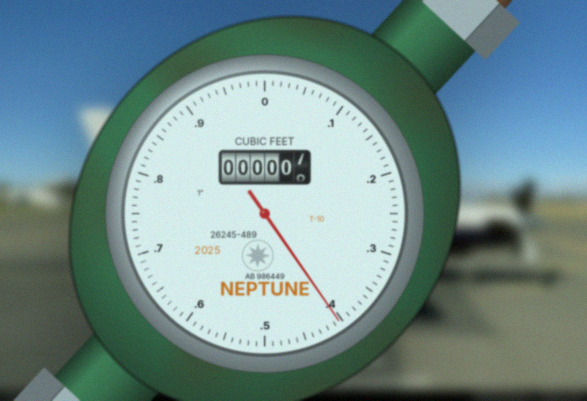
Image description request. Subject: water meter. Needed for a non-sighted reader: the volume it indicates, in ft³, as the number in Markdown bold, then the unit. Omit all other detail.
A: **7.40** ft³
